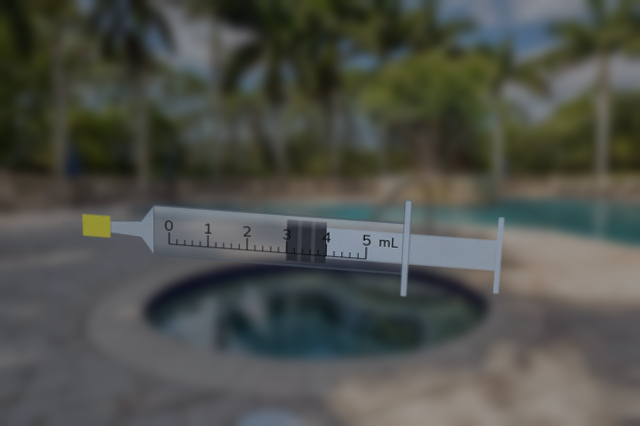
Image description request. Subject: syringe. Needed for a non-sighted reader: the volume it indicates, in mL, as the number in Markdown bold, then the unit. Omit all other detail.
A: **3** mL
